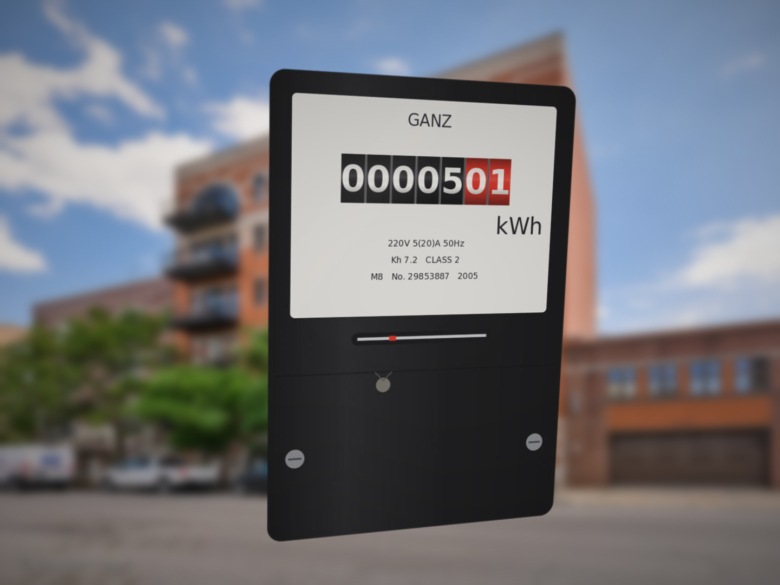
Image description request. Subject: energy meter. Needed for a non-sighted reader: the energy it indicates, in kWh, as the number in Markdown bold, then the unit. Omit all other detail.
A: **5.01** kWh
